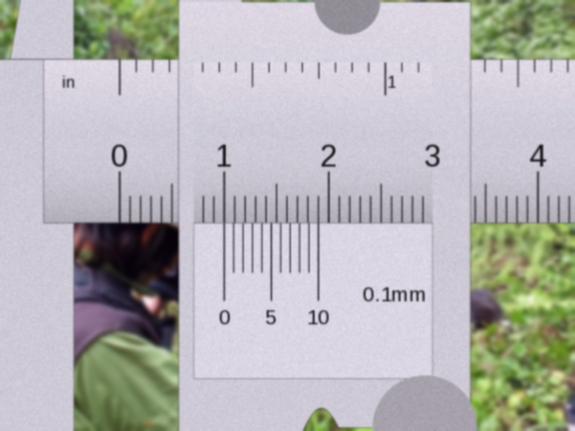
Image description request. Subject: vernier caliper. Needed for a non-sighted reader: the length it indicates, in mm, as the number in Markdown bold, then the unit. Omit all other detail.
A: **10.0** mm
